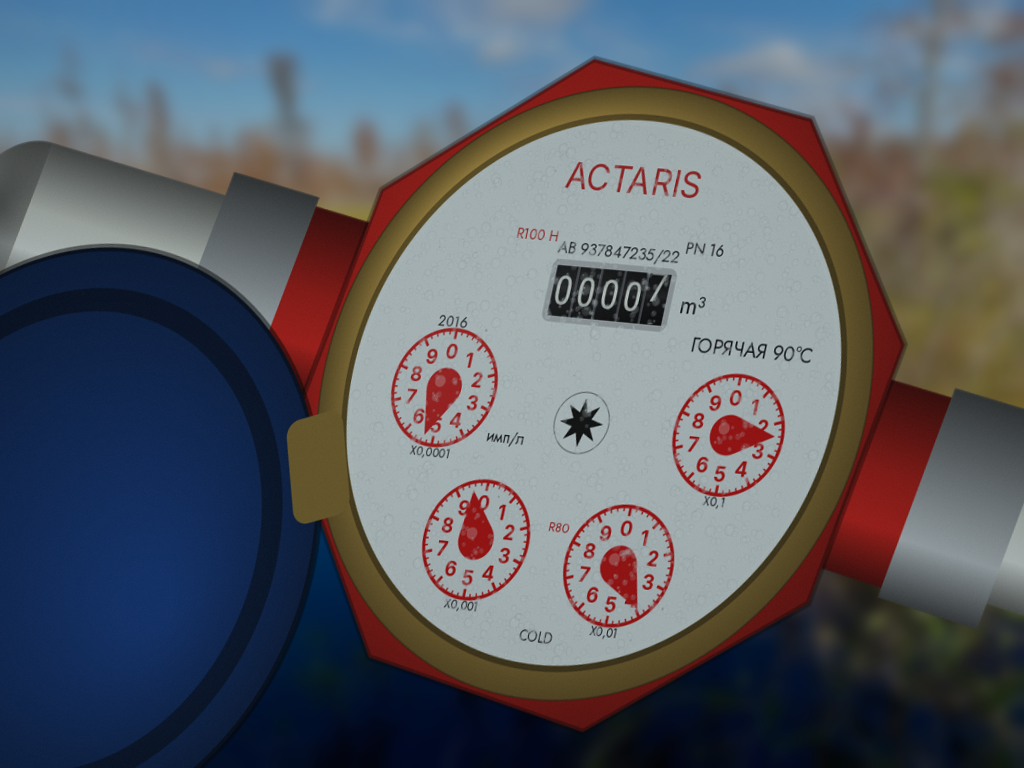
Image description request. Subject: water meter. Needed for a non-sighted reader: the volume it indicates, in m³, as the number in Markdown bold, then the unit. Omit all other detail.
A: **7.2395** m³
